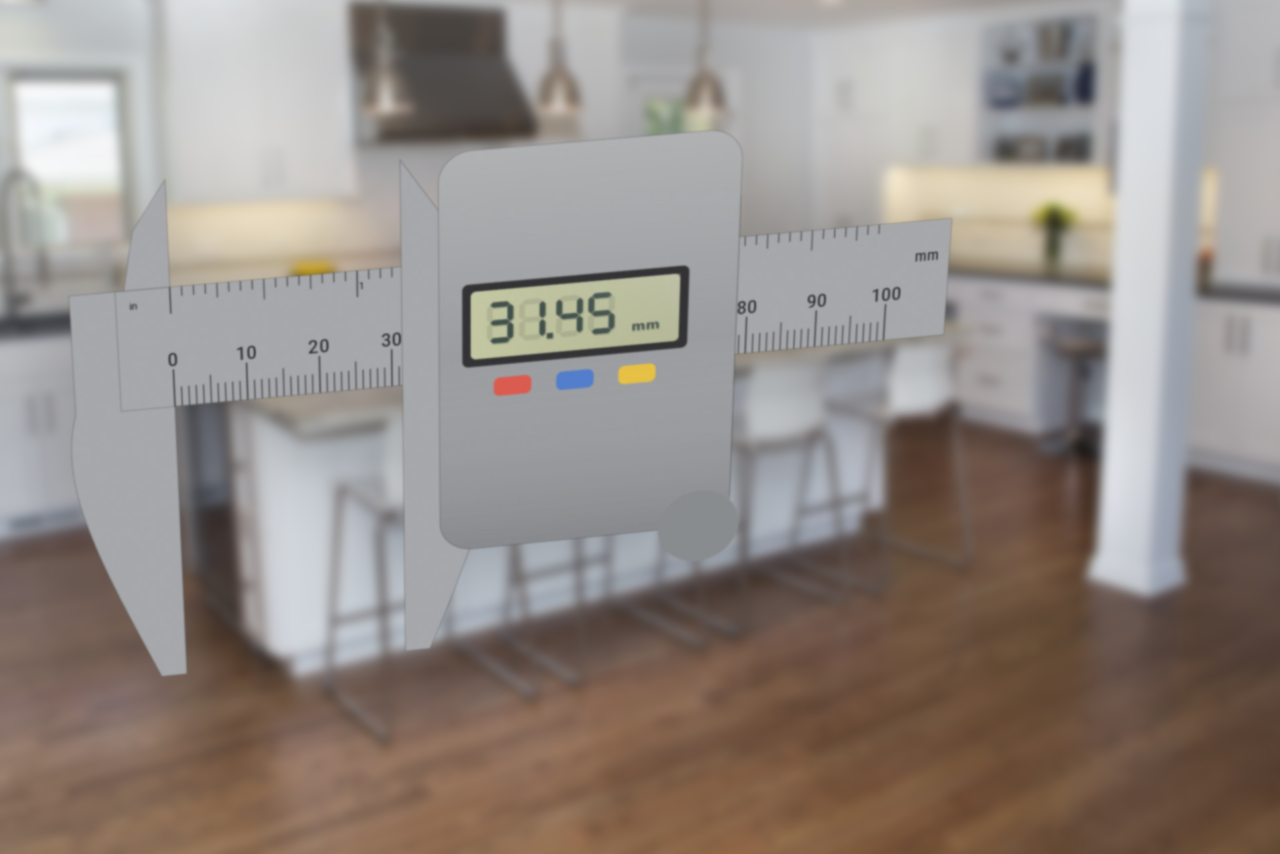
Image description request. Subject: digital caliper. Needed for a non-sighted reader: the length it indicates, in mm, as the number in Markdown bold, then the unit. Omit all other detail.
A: **31.45** mm
